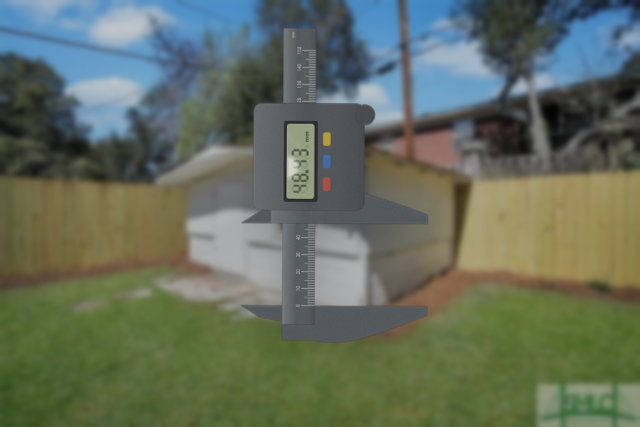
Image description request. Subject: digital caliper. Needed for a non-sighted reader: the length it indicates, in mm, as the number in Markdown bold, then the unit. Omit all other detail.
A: **48.43** mm
